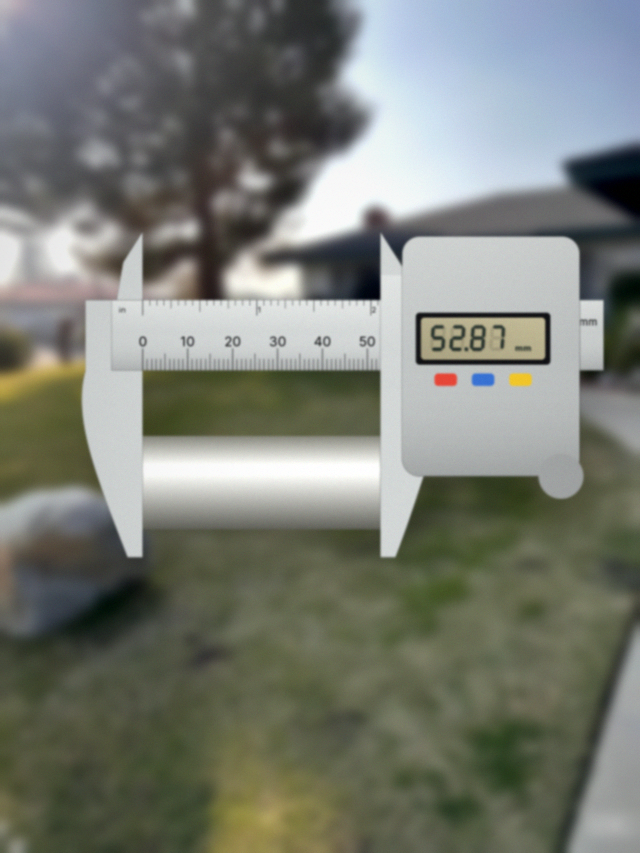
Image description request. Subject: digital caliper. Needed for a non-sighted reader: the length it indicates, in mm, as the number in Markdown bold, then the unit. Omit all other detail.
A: **52.87** mm
